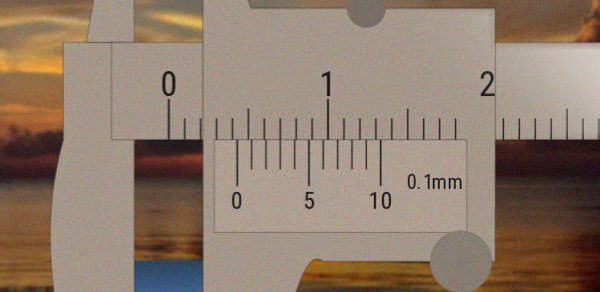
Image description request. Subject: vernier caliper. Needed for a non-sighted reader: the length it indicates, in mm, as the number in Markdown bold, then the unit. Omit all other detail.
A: **4.3** mm
